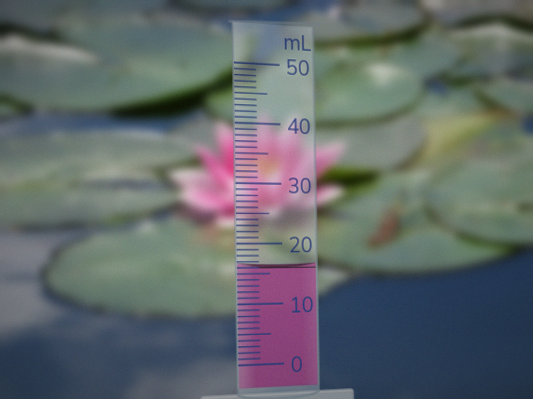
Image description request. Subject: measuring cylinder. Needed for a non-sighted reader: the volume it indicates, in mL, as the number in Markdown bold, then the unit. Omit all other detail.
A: **16** mL
